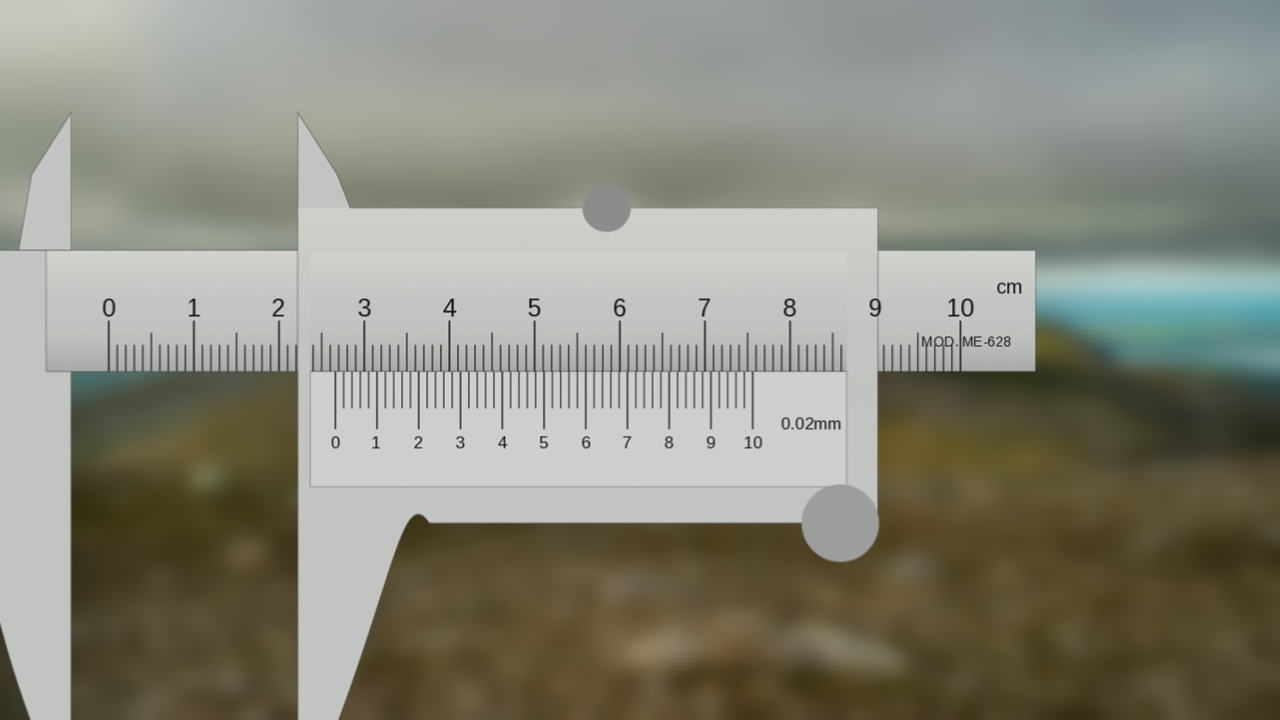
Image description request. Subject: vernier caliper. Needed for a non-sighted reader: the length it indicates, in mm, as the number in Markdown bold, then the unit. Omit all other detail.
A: **26.6** mm
